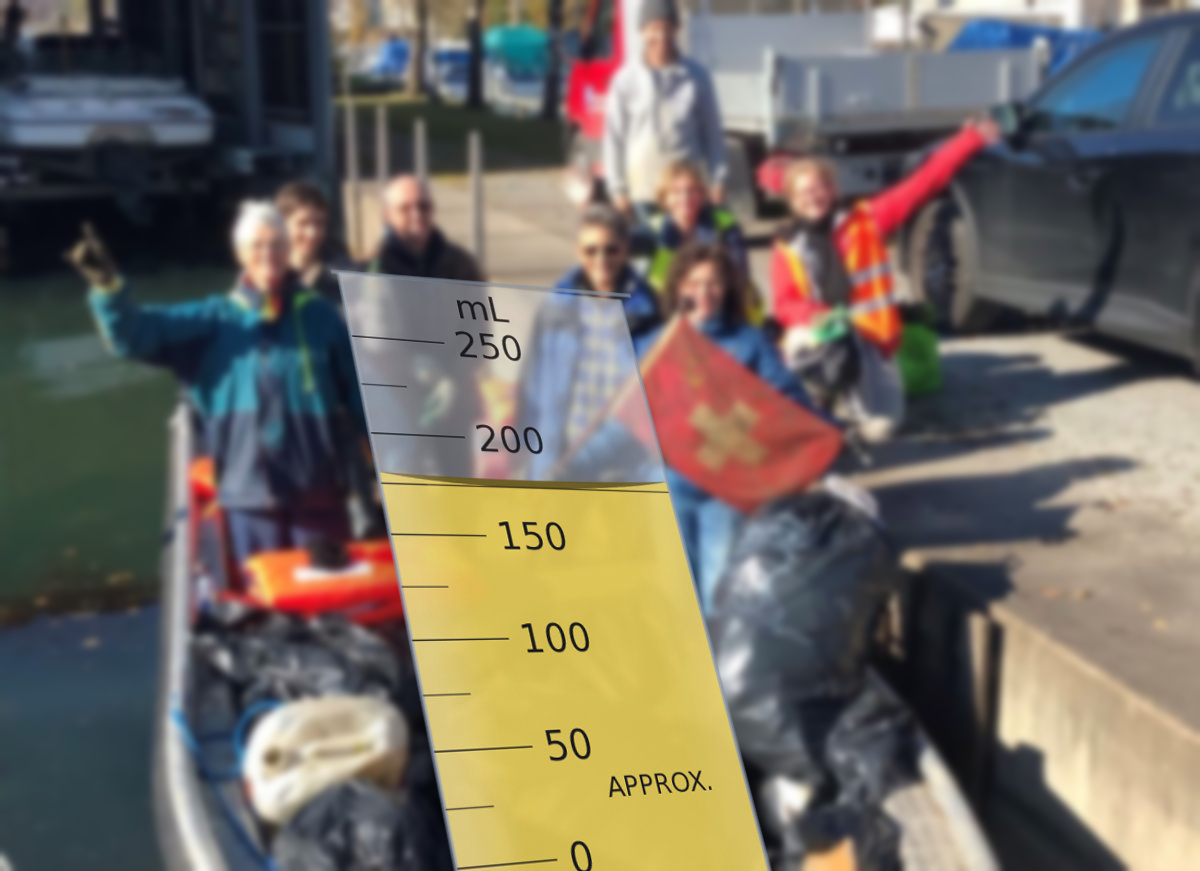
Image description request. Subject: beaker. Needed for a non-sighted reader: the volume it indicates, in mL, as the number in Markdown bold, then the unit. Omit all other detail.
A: **175** mL
